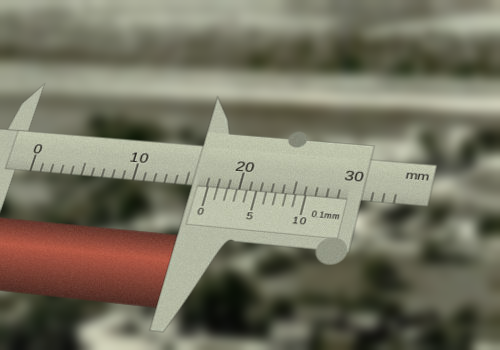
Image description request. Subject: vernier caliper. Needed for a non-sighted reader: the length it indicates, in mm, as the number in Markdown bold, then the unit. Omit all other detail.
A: **17.1** mm
